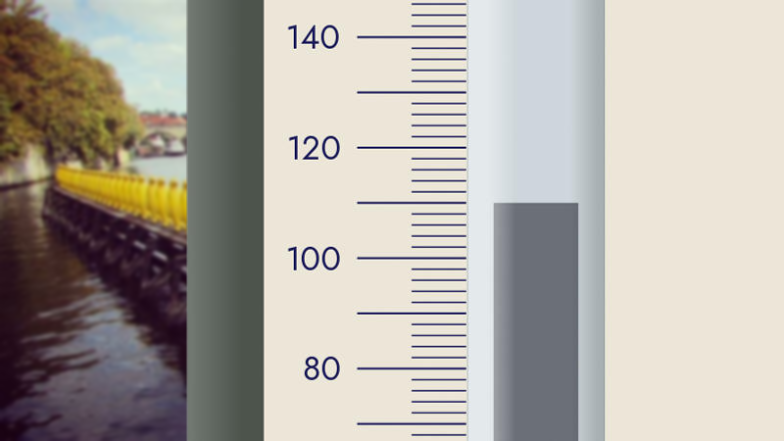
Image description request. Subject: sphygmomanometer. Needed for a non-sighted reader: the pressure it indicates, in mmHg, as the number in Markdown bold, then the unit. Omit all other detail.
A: **110** mmHg
